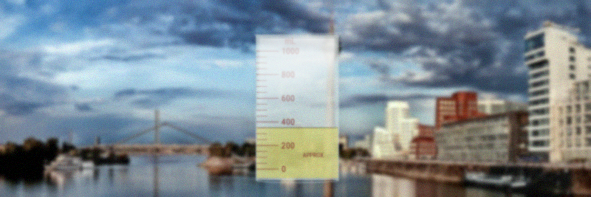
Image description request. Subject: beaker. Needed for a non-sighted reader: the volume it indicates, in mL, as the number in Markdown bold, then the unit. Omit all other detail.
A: **350** mL
